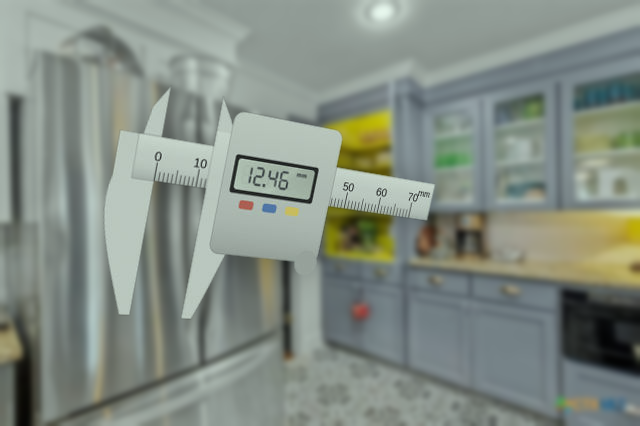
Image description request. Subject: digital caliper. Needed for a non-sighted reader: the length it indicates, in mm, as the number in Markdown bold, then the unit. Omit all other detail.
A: **12.46** mm
